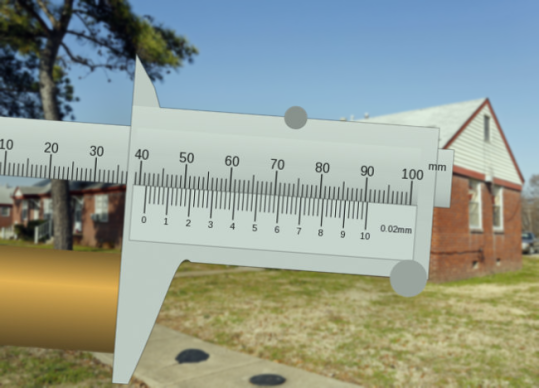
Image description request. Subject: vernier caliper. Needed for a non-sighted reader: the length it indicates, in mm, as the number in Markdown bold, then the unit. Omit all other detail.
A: **41.5** mm
